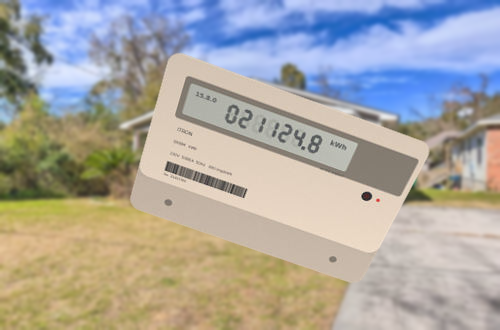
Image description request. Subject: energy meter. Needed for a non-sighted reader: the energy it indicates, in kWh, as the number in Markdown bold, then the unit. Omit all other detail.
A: **21124.8** kWh
